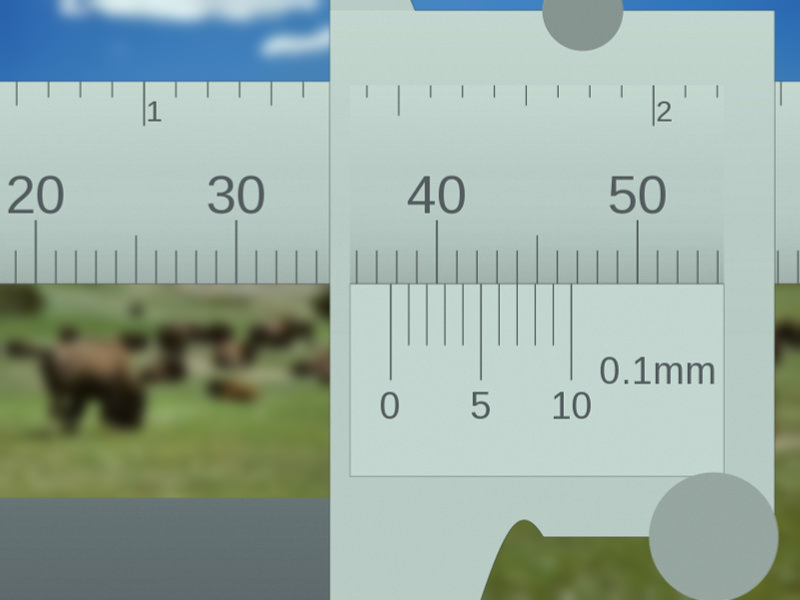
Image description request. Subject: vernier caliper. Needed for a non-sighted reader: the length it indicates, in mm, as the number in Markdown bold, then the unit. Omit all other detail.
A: **37.7** mm
